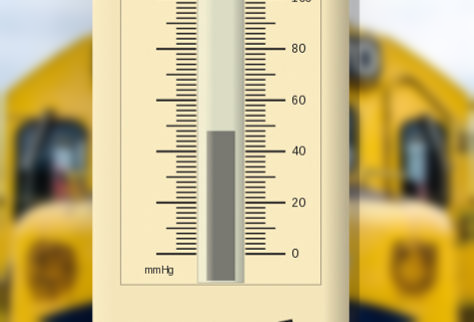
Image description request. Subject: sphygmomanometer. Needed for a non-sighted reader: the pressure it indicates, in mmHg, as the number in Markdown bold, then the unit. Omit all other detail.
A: **48** mmHg
